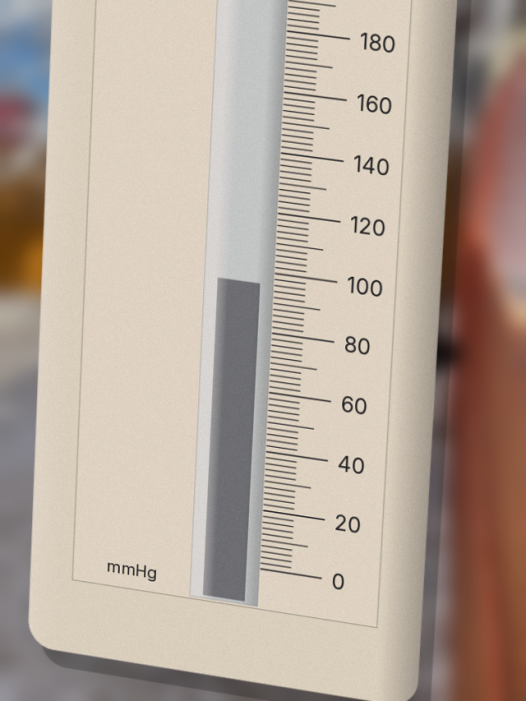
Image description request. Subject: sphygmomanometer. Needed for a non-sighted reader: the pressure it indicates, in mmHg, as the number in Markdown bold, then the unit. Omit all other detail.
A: **96** mmHg
